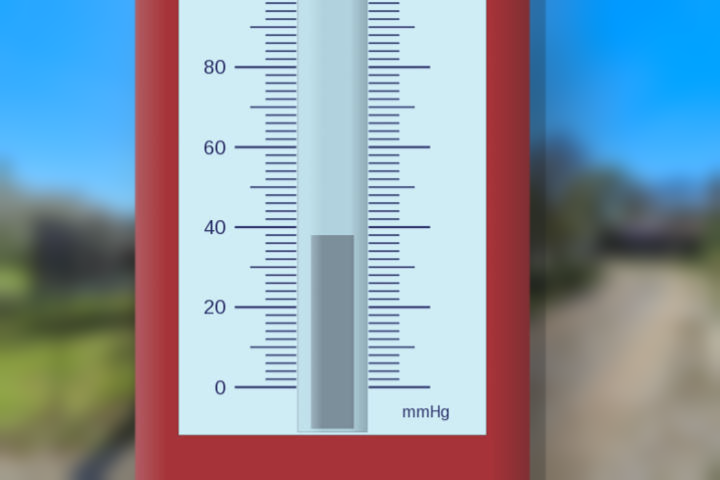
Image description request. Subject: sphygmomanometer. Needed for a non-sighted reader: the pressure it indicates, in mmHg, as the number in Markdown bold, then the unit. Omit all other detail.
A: **38** mmHg
